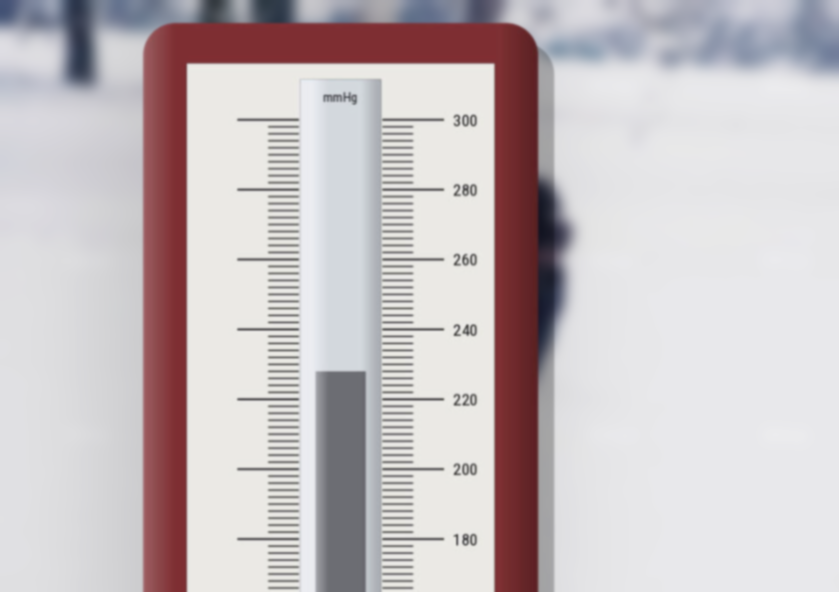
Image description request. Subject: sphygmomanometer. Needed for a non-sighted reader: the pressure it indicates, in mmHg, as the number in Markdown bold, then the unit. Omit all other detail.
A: **228** mmHg
